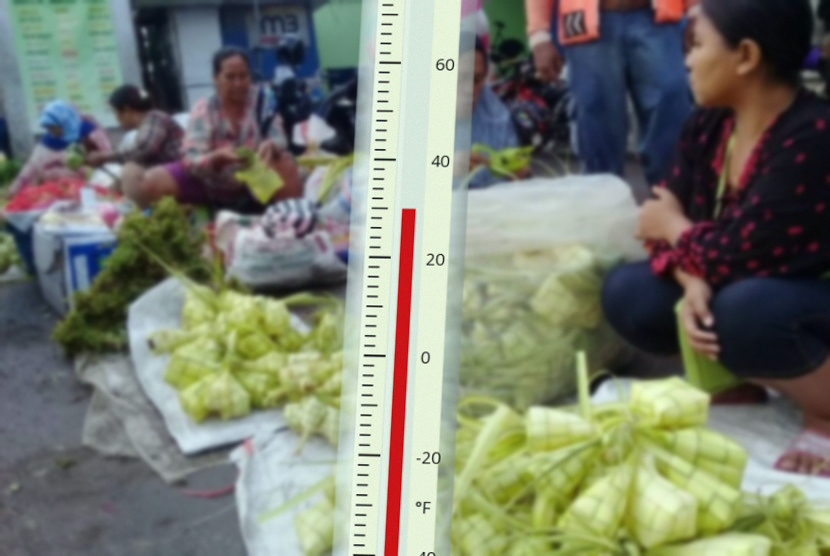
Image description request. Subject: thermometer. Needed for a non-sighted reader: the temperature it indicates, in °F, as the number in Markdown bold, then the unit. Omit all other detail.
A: **30** °F
